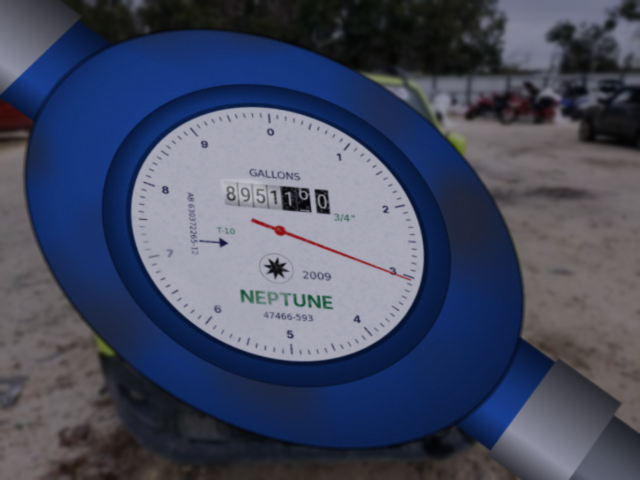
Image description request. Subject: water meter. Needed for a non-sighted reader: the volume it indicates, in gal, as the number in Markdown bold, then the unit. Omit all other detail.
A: **8951163.0** gal
